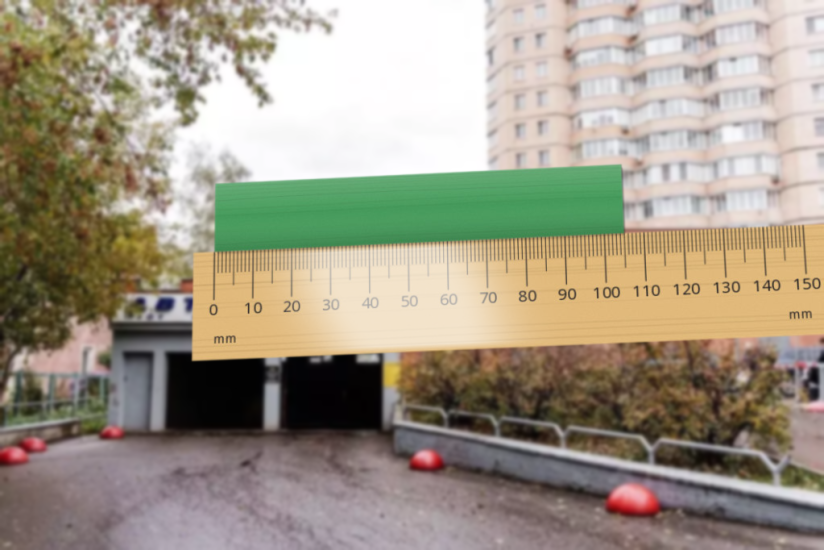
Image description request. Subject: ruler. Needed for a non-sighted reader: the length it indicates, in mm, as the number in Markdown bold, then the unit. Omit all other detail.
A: **105** mm
